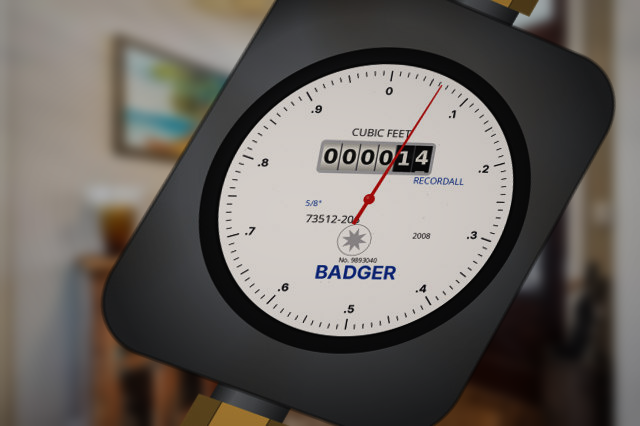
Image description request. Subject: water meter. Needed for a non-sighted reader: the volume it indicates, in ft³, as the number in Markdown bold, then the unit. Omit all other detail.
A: **14.06** ft³
